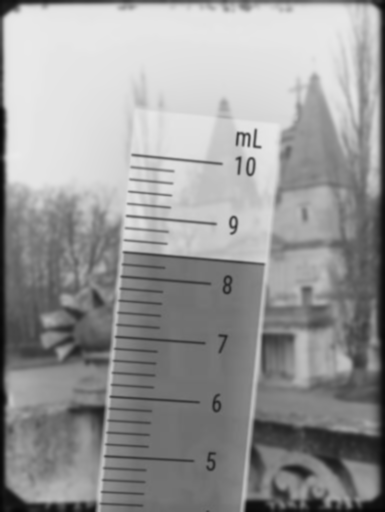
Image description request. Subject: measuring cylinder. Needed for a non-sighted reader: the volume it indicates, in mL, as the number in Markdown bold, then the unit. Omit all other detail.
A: **8.4** mL
